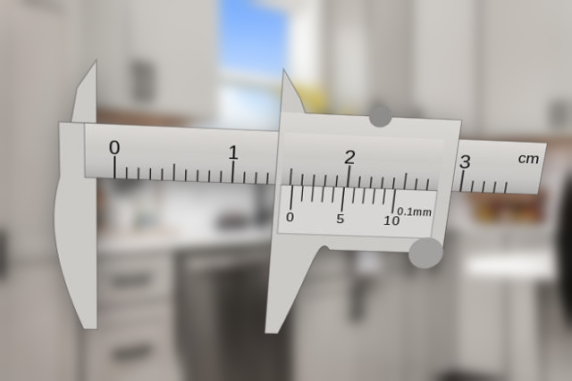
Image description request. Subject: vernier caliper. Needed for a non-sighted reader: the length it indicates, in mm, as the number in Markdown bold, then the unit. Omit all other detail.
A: **15.2** mm
